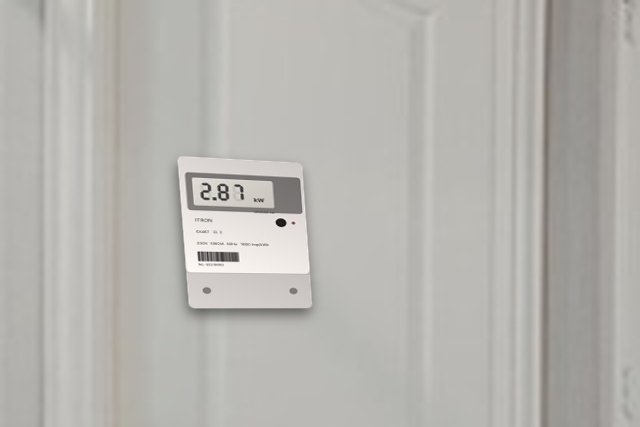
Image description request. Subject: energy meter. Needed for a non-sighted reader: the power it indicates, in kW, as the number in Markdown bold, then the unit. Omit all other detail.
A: **2.87** kW
